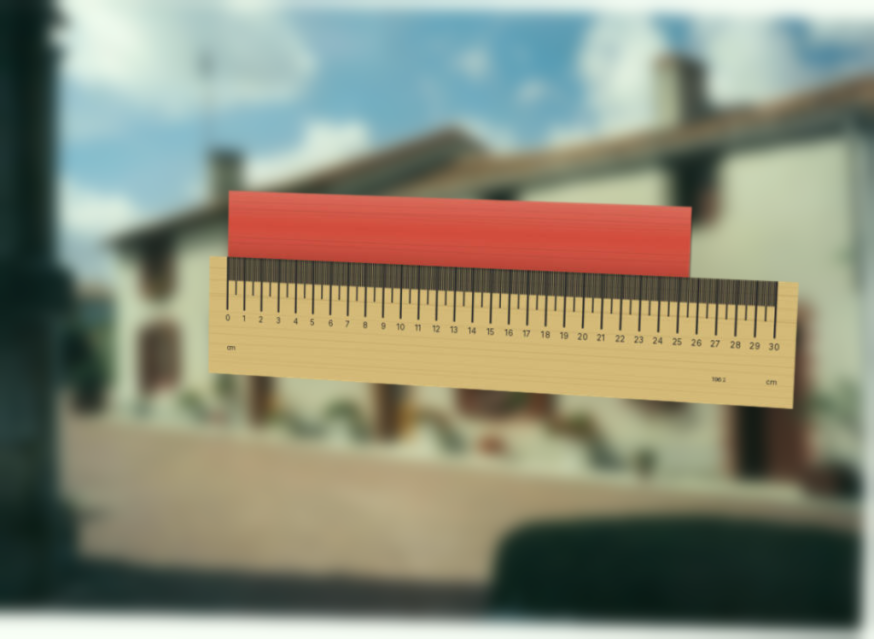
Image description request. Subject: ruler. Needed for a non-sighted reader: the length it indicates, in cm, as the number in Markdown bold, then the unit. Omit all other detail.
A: **25.5** cm
